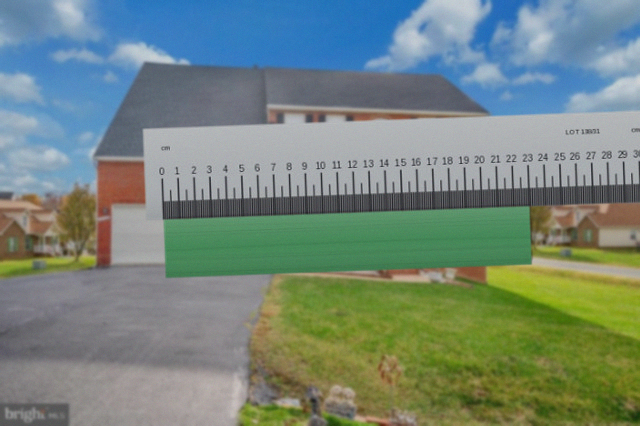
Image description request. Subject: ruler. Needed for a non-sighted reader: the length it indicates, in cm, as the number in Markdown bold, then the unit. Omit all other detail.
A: **23** cm
